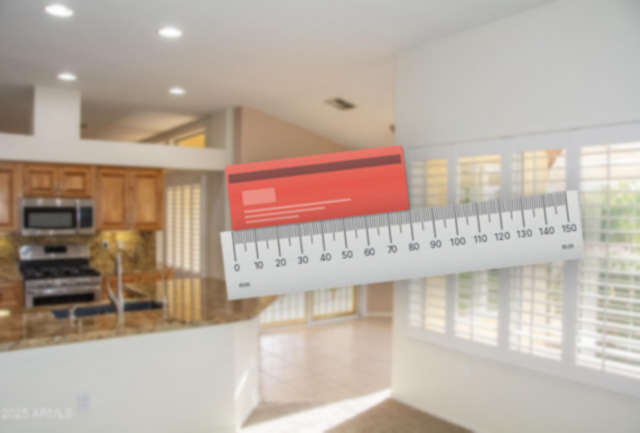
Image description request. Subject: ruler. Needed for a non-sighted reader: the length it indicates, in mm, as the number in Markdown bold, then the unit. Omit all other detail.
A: **80** mm
